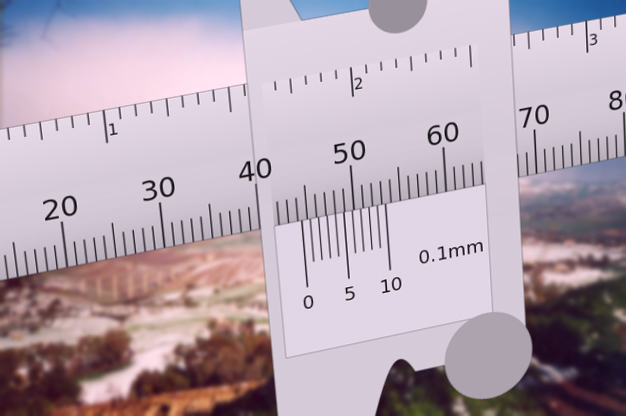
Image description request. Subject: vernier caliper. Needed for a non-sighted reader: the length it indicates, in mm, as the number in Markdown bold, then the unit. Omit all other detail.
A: **44.4** mm
